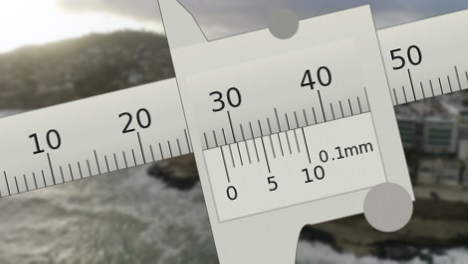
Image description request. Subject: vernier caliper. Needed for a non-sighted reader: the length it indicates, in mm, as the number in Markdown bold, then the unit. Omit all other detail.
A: **28.4** mm
